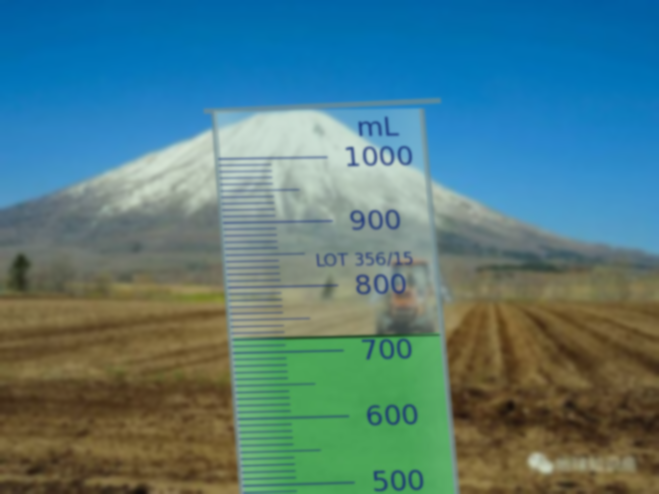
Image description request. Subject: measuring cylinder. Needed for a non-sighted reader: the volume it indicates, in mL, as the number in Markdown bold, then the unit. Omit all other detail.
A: **720** mL
